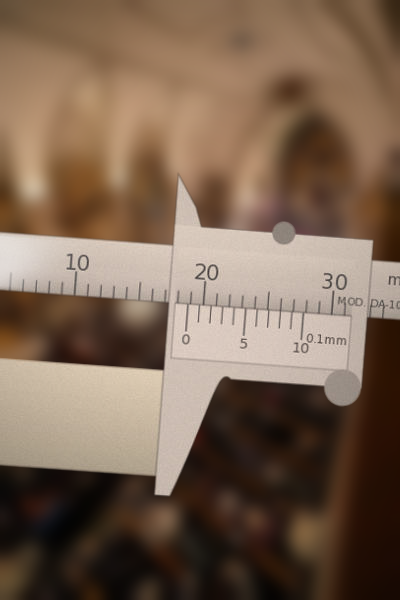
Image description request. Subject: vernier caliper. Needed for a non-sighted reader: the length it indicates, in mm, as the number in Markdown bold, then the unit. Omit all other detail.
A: **18.8** mm
